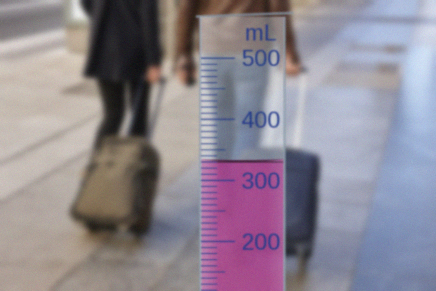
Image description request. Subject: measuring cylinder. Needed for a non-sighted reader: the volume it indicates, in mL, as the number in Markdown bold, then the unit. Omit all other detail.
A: **330** mL
